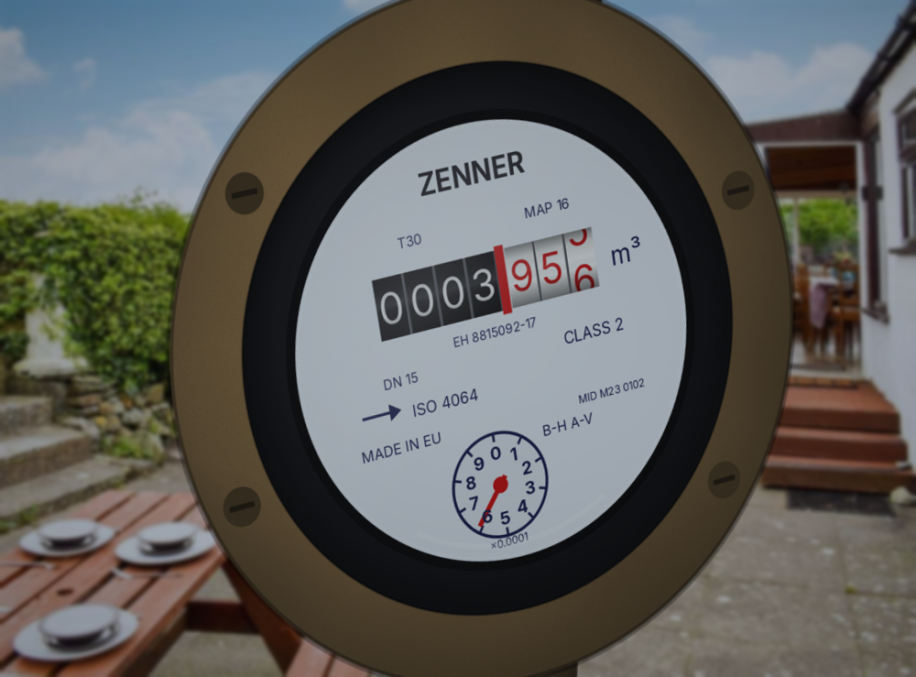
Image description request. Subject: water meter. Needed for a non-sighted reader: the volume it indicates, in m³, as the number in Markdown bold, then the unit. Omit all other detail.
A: **3.9556** m³
